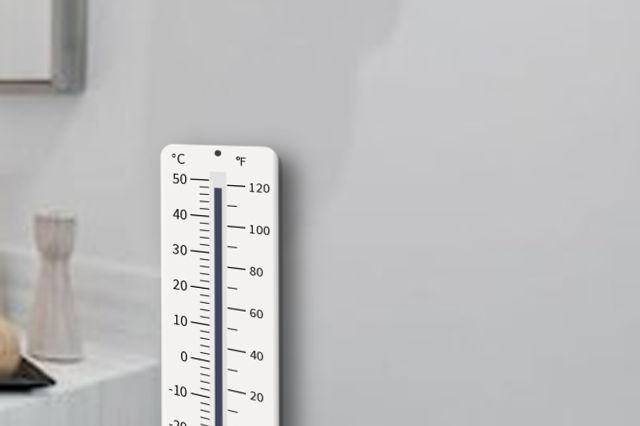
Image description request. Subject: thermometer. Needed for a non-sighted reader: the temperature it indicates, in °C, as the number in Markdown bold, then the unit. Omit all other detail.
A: **48** °C
